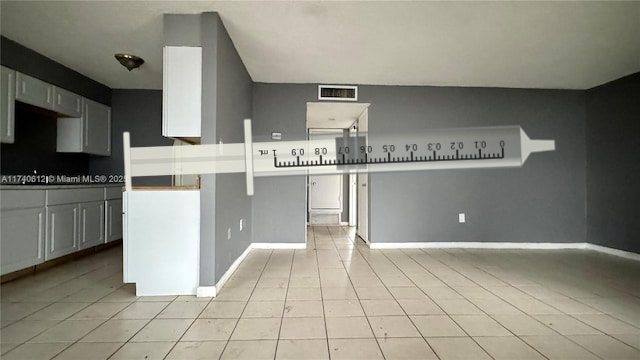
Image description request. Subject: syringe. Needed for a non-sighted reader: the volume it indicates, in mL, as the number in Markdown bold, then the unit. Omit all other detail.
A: **0.6** mL
